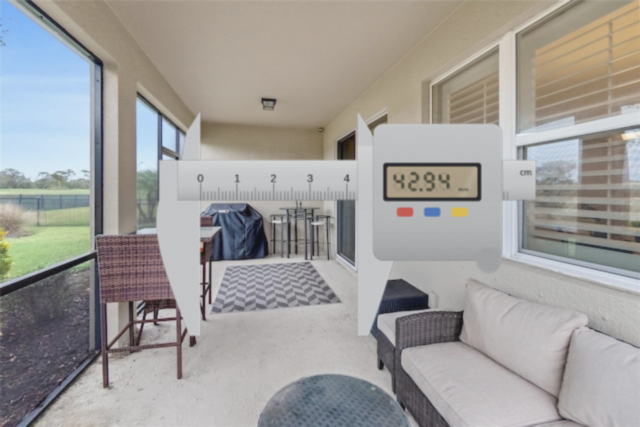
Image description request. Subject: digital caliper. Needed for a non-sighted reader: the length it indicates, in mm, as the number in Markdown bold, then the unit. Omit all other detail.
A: **42.94** mm
